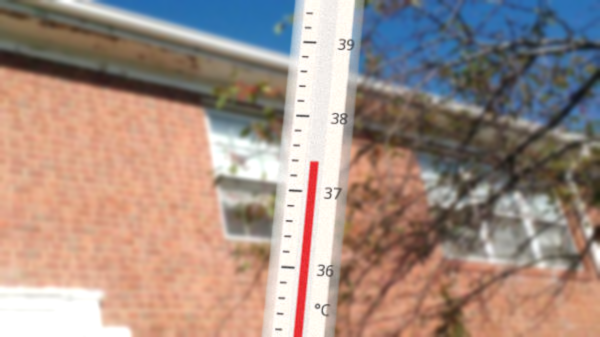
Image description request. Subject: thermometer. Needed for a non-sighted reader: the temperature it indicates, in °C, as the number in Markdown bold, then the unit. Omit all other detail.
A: **37.4** °C
